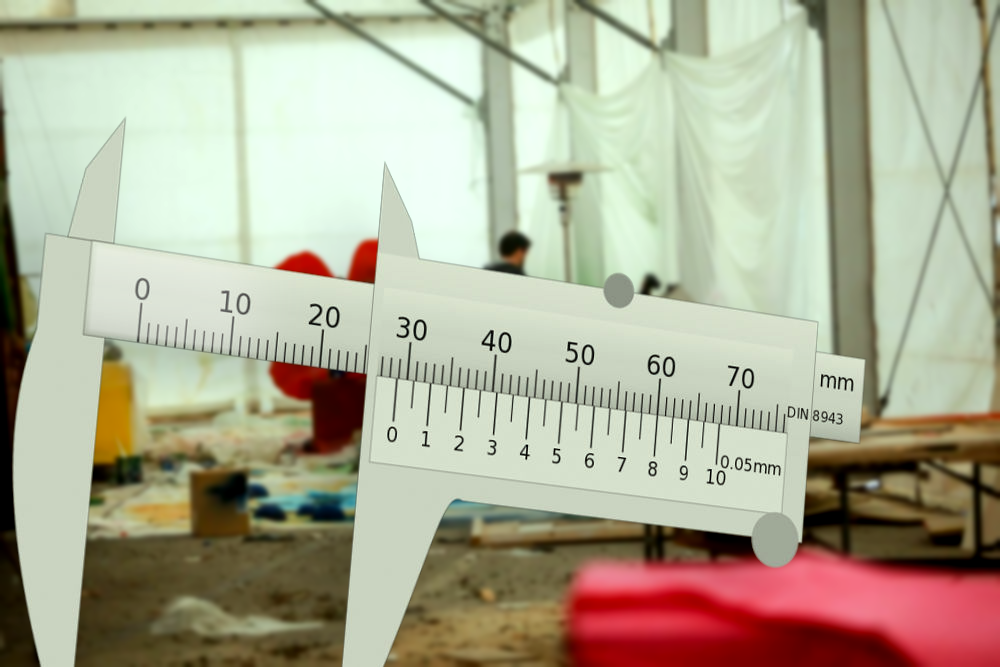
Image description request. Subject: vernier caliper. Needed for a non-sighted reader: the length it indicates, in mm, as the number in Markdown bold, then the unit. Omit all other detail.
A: **28.8** mm
